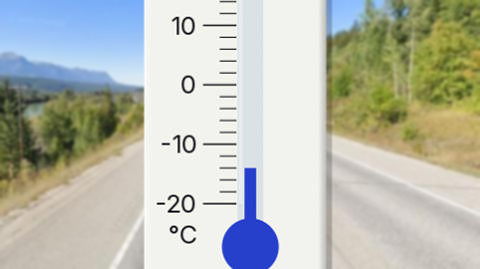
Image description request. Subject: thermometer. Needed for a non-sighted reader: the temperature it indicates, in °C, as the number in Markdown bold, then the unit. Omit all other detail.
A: **-14** °C
